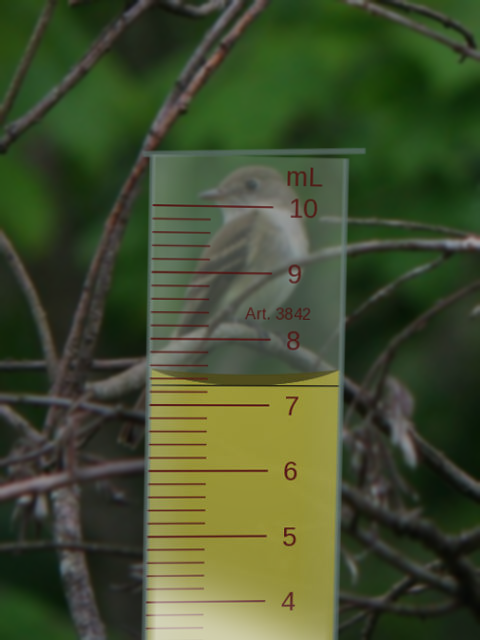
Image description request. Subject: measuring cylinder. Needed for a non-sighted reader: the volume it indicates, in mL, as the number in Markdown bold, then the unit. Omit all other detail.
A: **7.3** mL
